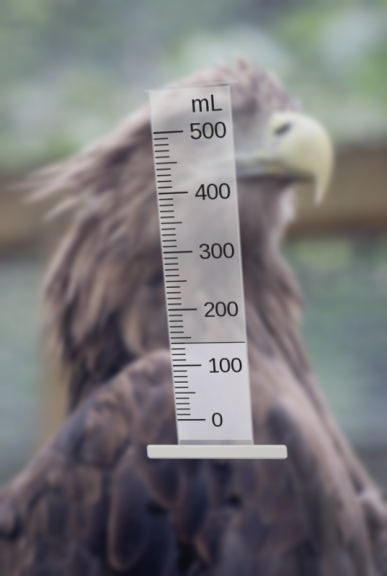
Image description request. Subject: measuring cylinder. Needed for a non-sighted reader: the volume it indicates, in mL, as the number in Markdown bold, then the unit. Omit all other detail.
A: **140** mL
